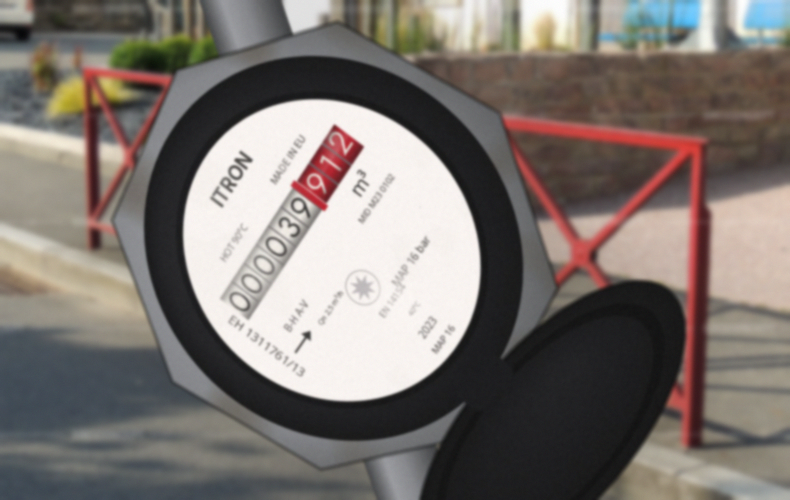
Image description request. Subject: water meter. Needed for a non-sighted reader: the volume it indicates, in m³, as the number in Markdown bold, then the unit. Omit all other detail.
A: **39.912** m³
